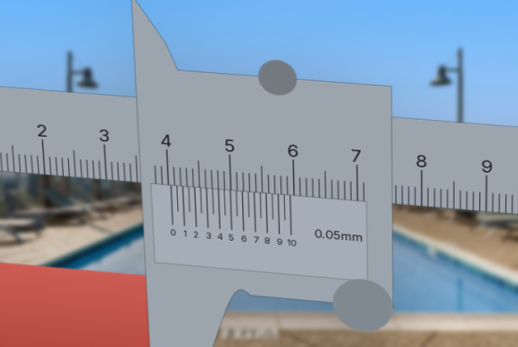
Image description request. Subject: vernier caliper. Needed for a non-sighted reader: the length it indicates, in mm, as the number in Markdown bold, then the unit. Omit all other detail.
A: **40.4** mm
